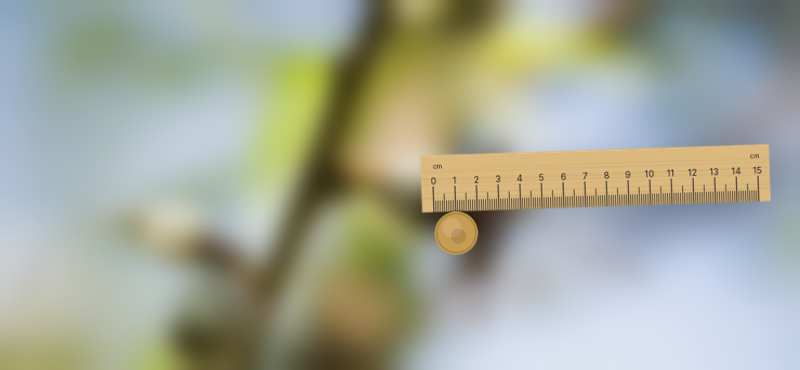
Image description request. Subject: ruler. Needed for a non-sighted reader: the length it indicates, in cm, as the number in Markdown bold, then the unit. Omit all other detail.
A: **2** cm
